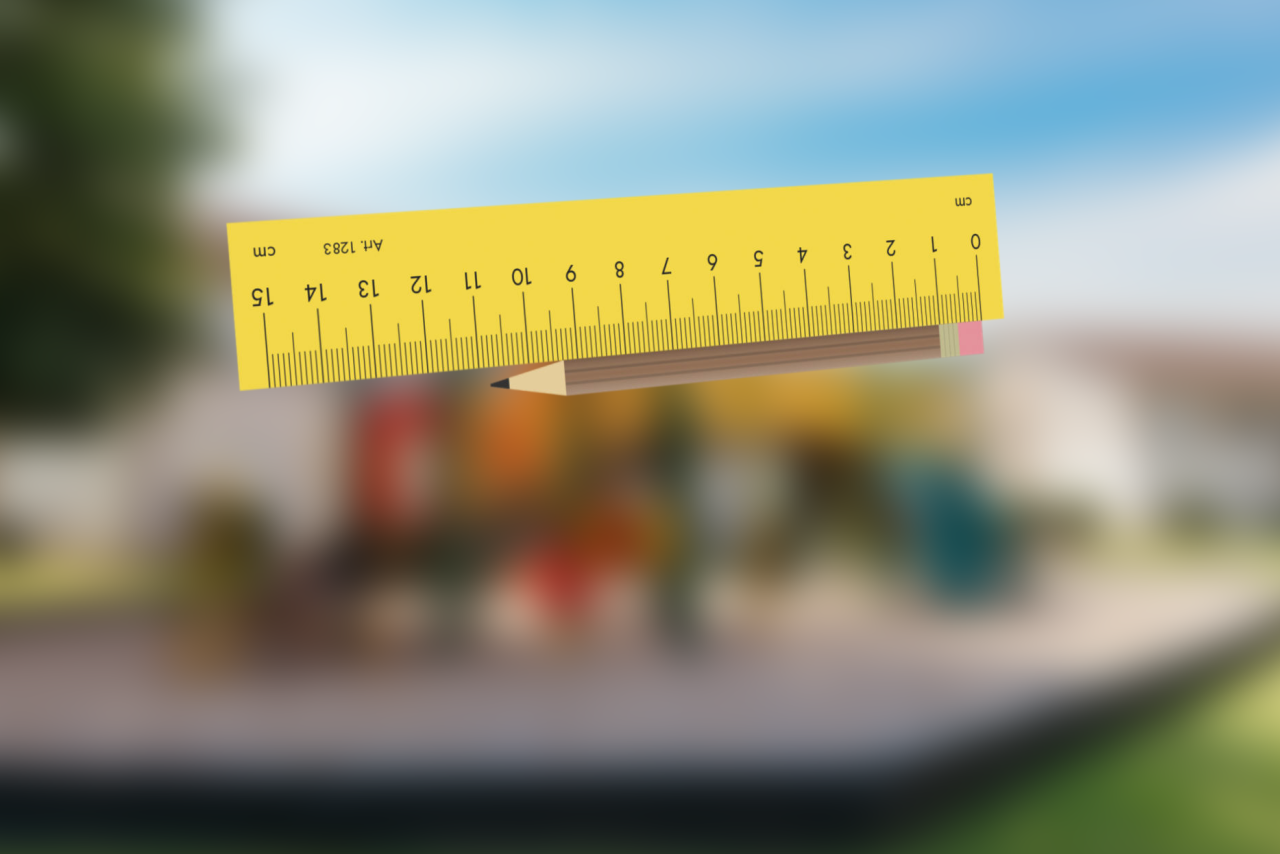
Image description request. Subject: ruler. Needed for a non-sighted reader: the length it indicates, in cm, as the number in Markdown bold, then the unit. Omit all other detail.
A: **10.8** cm
